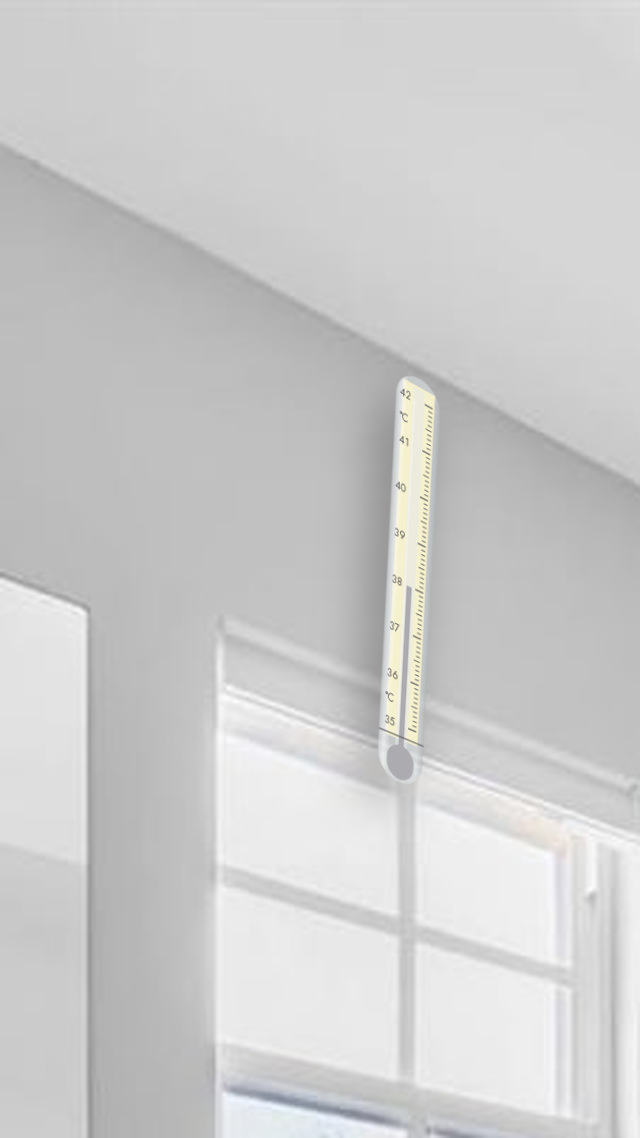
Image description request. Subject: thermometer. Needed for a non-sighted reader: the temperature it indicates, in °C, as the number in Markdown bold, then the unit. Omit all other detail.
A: **38** °C
